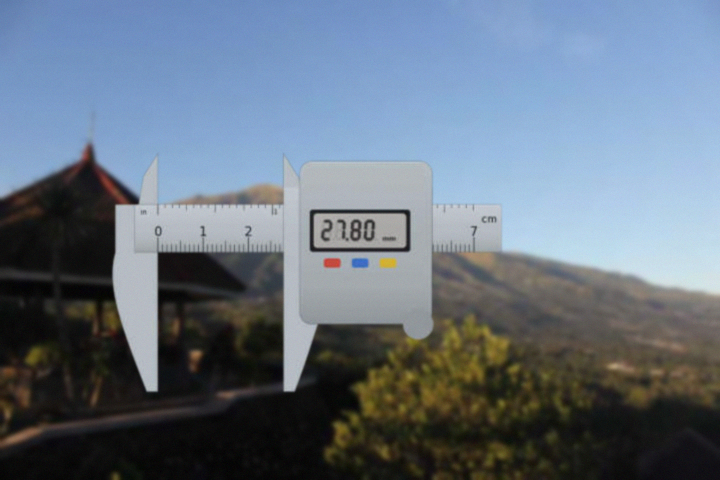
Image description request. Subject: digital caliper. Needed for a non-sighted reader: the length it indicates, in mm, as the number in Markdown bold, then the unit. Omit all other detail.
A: **27.80** mm
